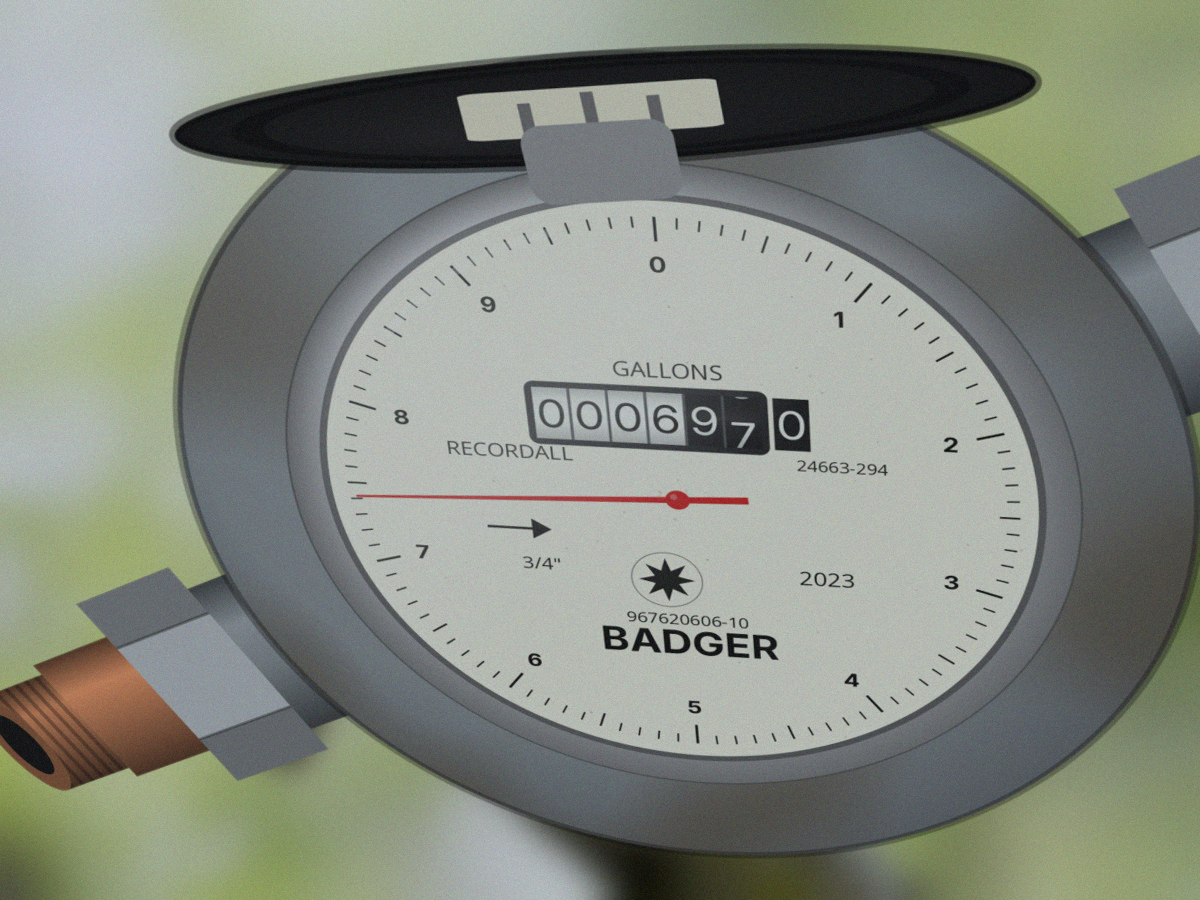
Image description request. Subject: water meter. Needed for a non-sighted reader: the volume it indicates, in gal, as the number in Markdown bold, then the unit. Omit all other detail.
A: **6967.4** gal
